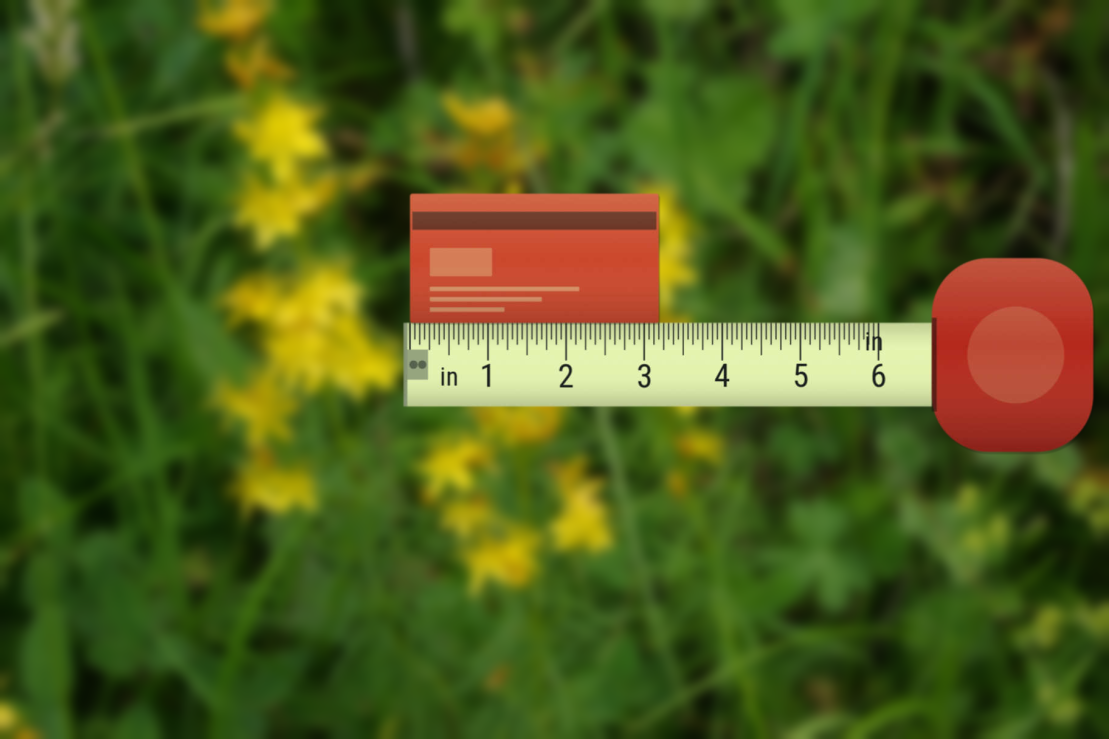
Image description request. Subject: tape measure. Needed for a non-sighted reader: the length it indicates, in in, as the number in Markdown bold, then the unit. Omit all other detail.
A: **3.1875** in
